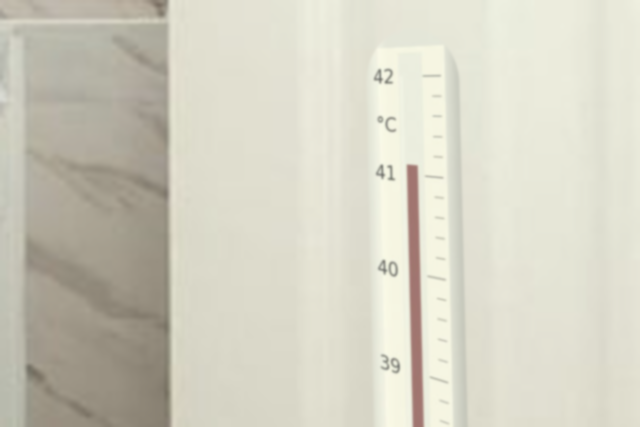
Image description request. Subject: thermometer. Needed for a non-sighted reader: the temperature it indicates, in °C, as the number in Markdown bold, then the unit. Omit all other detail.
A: **41.1** °C
